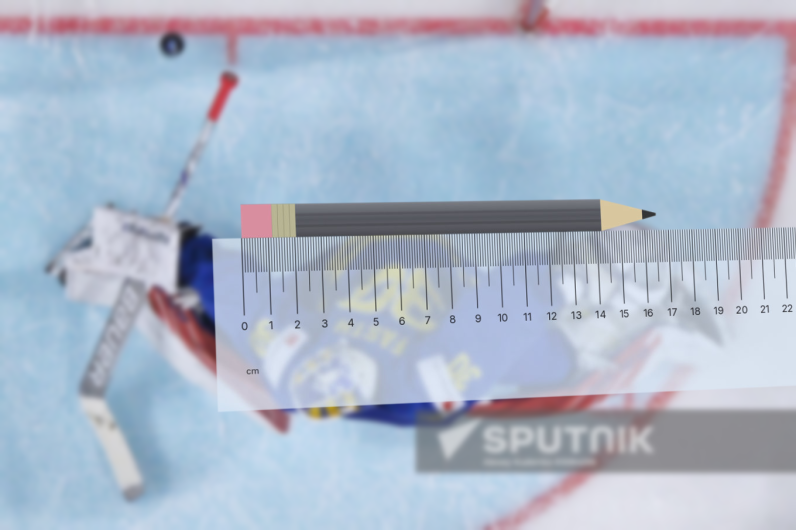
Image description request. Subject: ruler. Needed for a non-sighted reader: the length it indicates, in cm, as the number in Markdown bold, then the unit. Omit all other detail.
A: **16.5** cm
